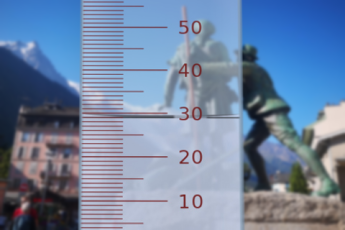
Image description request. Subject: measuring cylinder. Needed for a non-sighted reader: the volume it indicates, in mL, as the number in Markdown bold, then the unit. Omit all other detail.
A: **29** mL
